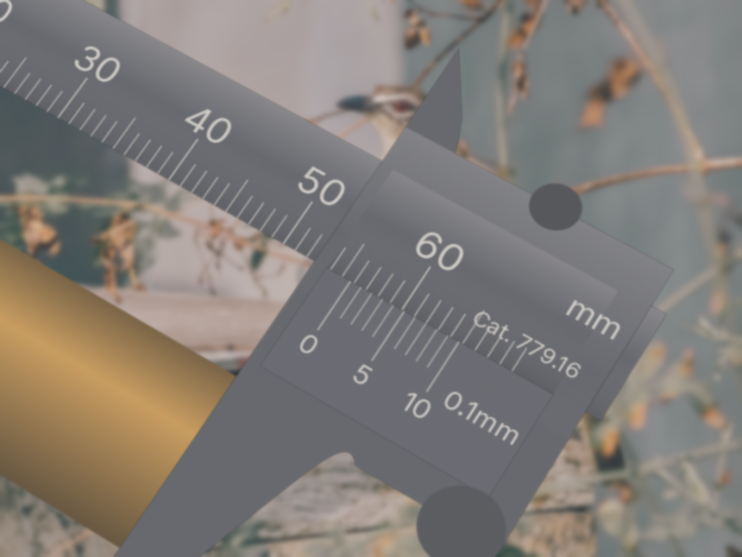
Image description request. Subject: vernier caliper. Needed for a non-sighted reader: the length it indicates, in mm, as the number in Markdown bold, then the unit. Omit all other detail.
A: **55.7** mm
